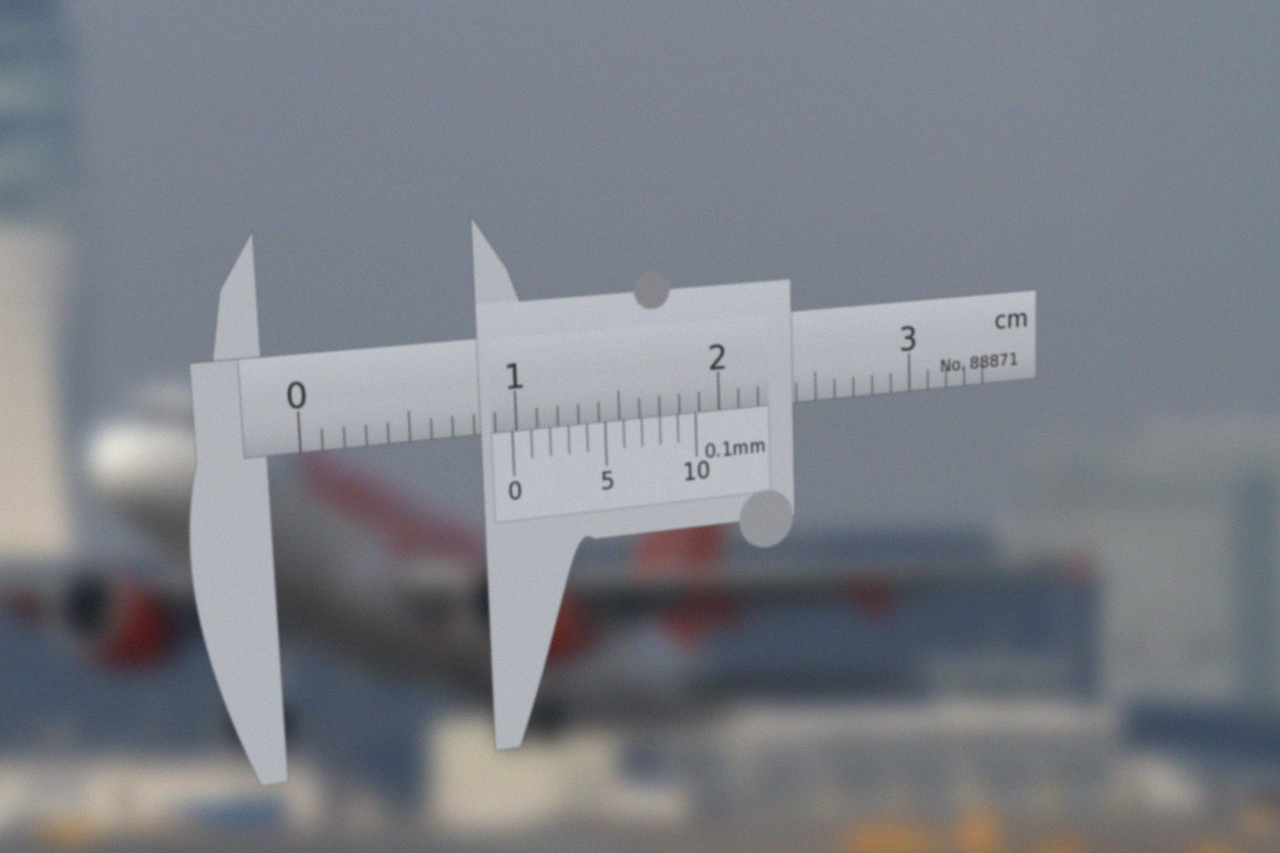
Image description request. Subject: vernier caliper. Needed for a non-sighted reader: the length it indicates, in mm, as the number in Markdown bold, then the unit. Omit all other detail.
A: **9.8** mm
